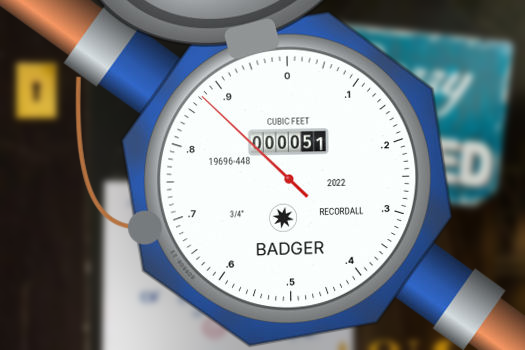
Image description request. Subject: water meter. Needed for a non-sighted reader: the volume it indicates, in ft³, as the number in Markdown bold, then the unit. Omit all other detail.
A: **50.87** ft³
